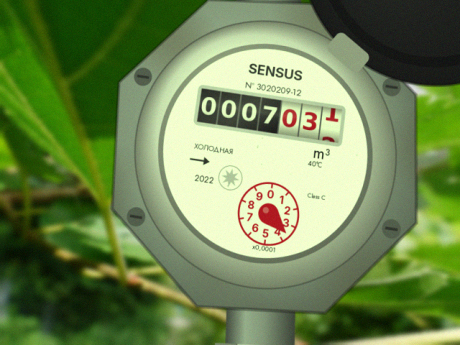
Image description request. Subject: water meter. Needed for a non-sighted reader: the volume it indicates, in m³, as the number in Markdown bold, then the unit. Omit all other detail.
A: **7.0313** m³
